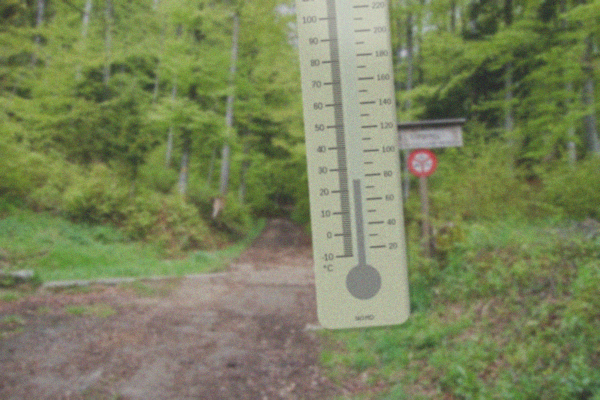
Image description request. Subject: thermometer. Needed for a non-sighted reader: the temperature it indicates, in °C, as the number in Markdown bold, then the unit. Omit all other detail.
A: **25** °C
